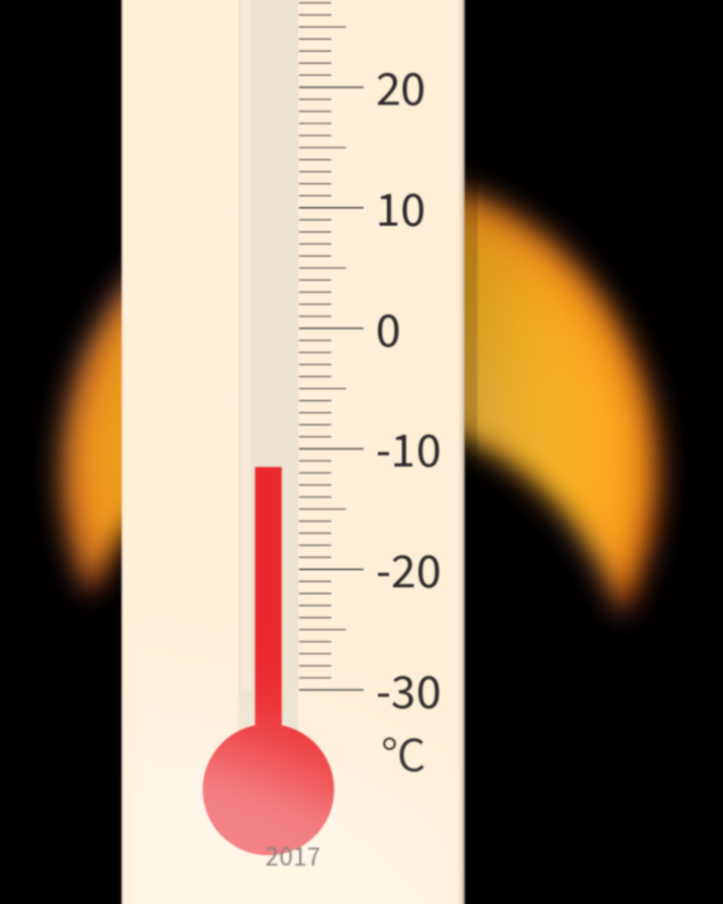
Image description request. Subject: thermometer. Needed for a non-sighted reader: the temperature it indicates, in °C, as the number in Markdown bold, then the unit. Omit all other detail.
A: **-11.5** °C
